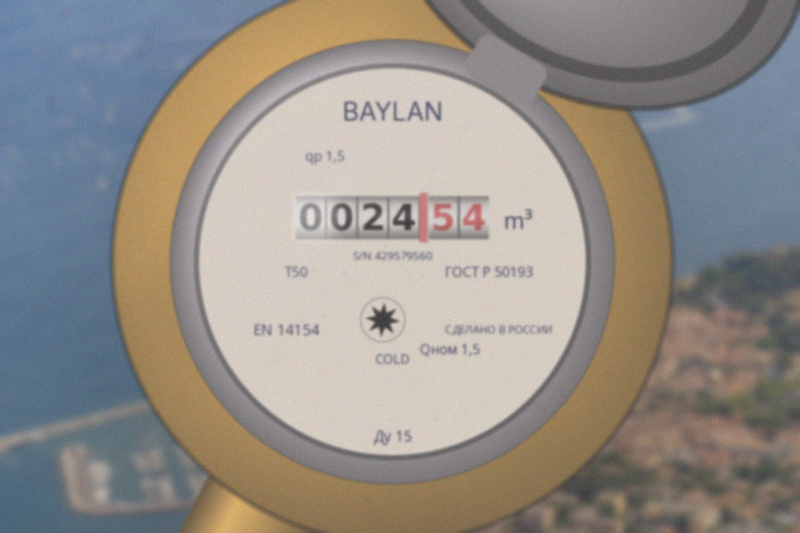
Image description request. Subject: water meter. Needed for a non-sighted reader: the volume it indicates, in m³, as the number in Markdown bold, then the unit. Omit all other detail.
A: **24.54** m³
